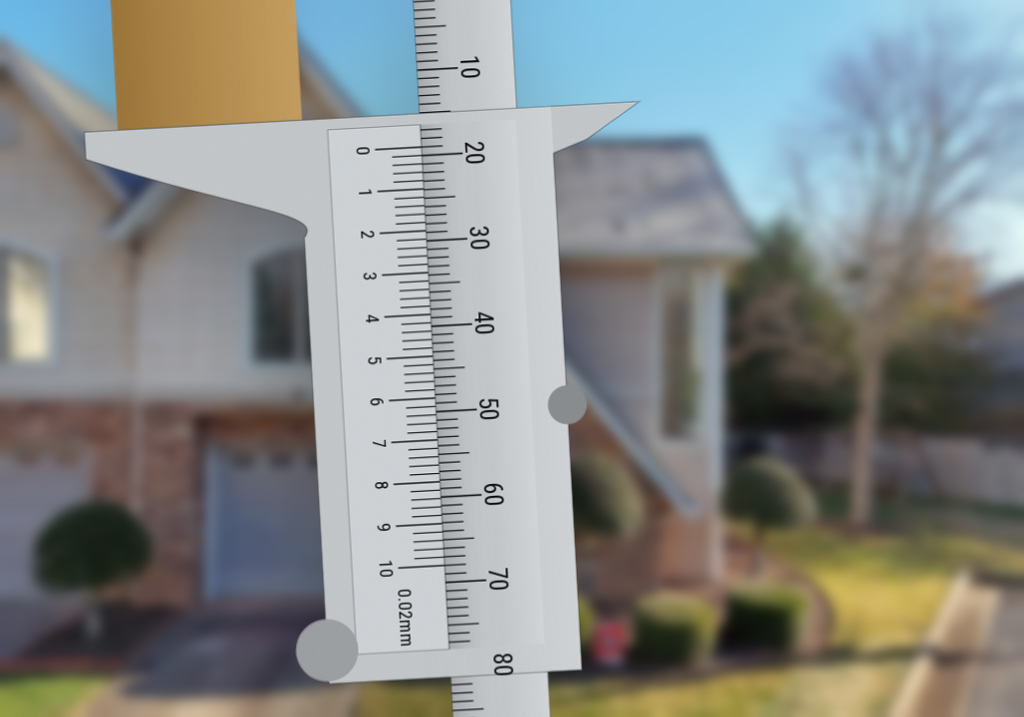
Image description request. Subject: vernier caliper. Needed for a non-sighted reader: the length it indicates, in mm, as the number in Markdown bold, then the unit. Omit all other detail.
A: **19.0** mm
